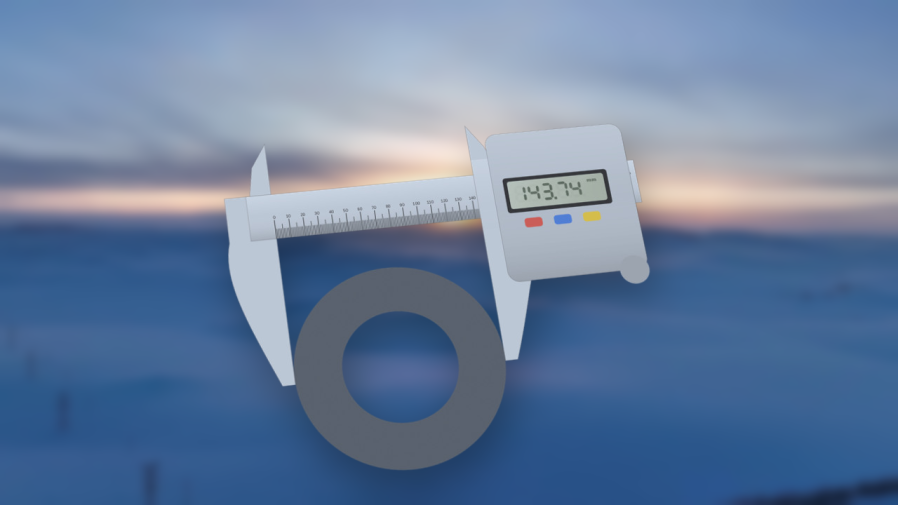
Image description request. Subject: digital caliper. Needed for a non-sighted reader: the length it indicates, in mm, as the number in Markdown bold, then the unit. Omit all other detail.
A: **143.74** mm
